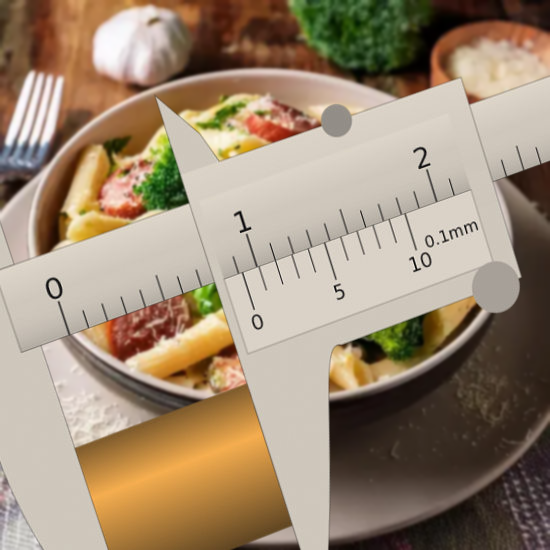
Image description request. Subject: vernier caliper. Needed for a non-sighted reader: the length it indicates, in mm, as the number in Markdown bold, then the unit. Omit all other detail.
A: **9.2** mm
